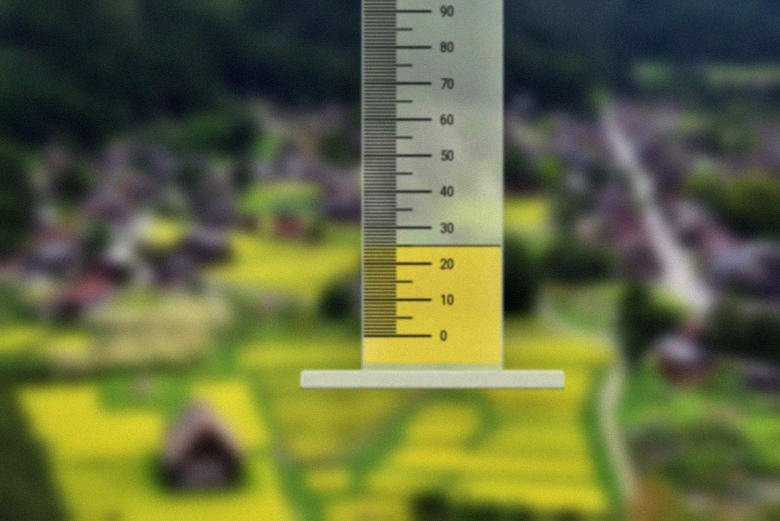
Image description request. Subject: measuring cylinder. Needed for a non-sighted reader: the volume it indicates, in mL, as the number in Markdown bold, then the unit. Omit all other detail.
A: **25** mL
